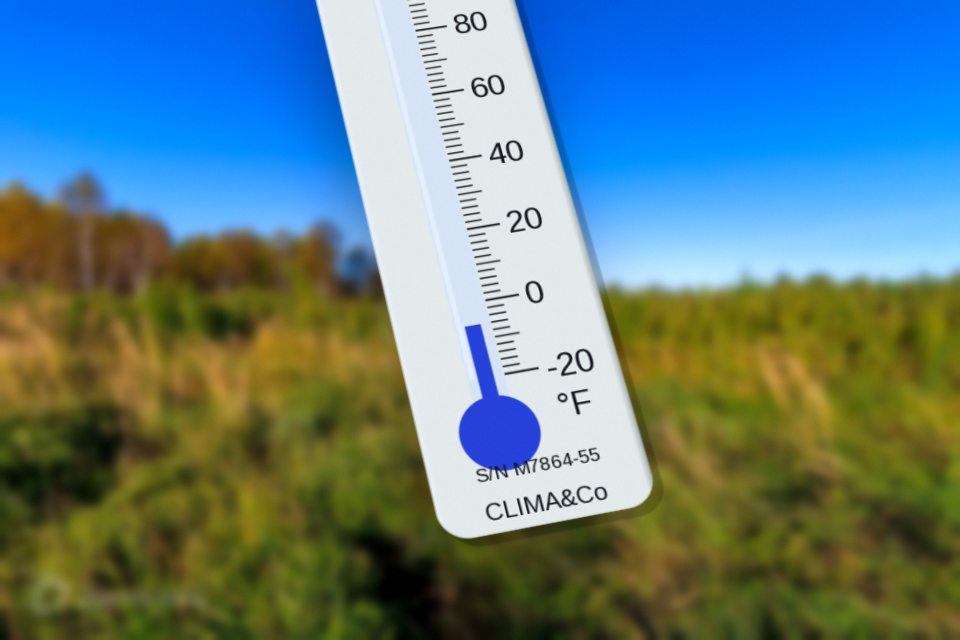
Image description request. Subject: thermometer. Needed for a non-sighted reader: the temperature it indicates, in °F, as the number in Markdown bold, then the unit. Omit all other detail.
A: **-6** °F
